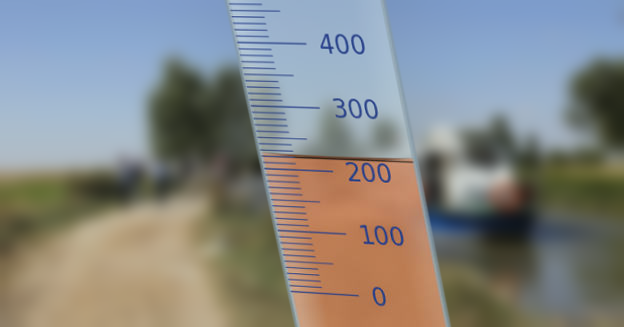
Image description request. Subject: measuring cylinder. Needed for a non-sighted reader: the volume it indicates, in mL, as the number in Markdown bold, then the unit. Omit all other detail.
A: **220** mL
